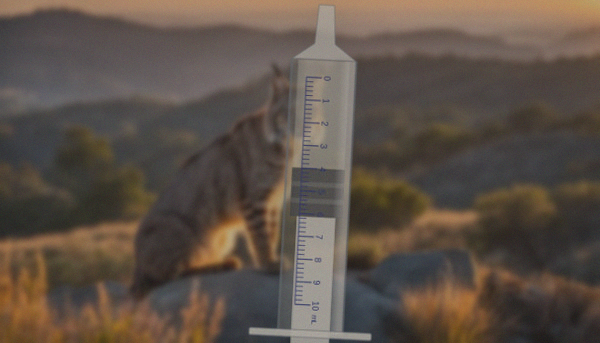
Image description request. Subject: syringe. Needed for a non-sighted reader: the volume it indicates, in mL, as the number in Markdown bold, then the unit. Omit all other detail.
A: **4** mL
